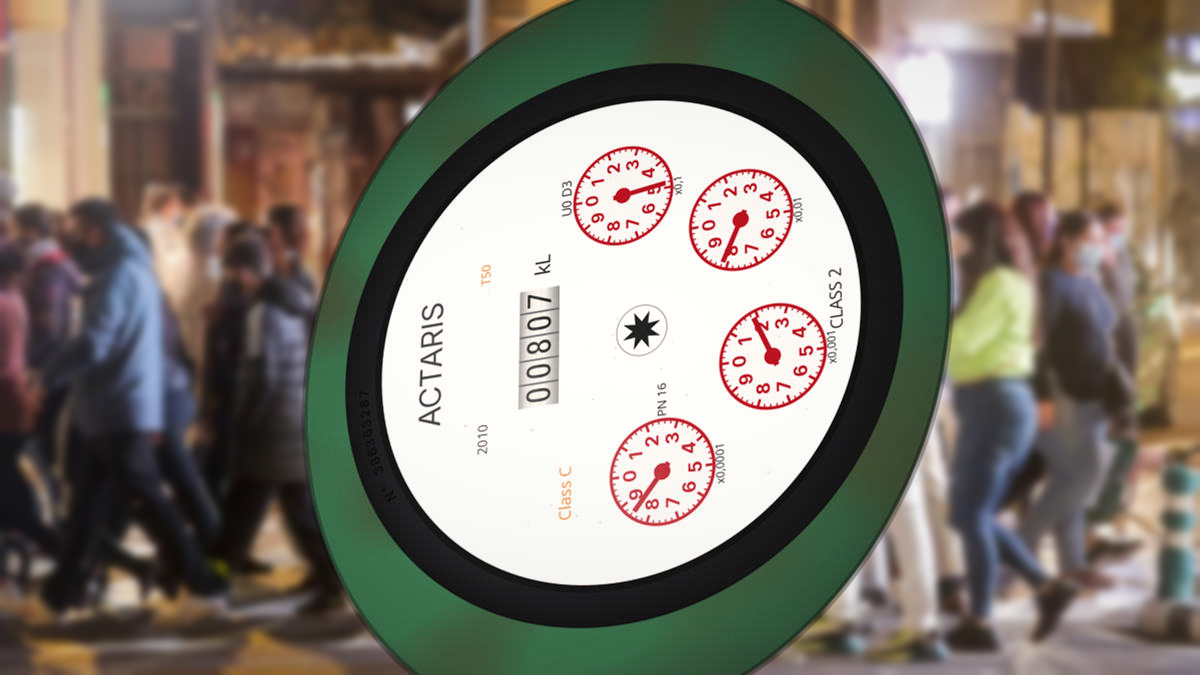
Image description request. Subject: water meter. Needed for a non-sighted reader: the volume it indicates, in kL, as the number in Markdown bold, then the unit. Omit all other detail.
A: **807.4818** kL
